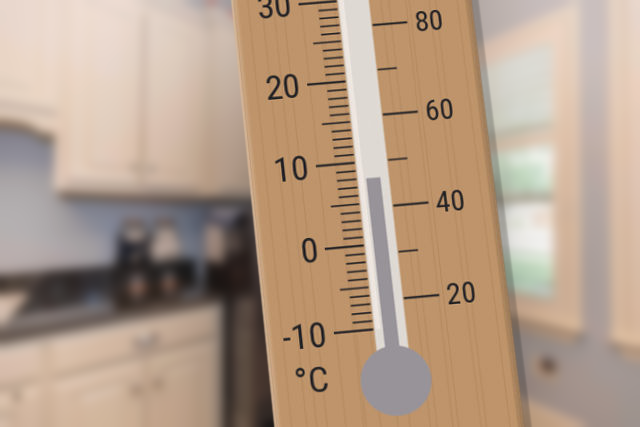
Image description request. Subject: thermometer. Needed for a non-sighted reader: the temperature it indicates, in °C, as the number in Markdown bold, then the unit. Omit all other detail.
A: **8** °C
